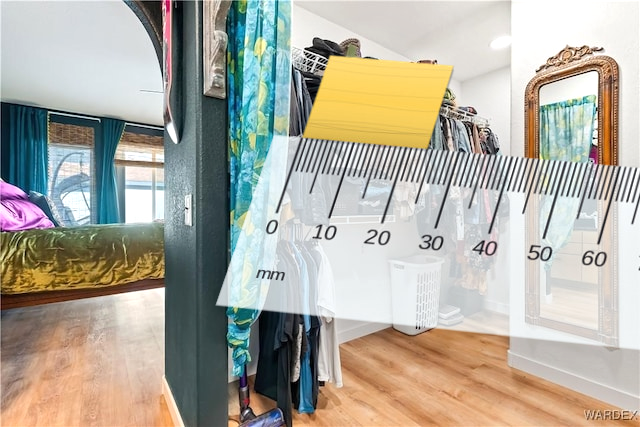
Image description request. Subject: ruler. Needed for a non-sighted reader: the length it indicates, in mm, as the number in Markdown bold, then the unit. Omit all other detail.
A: **24** mm
